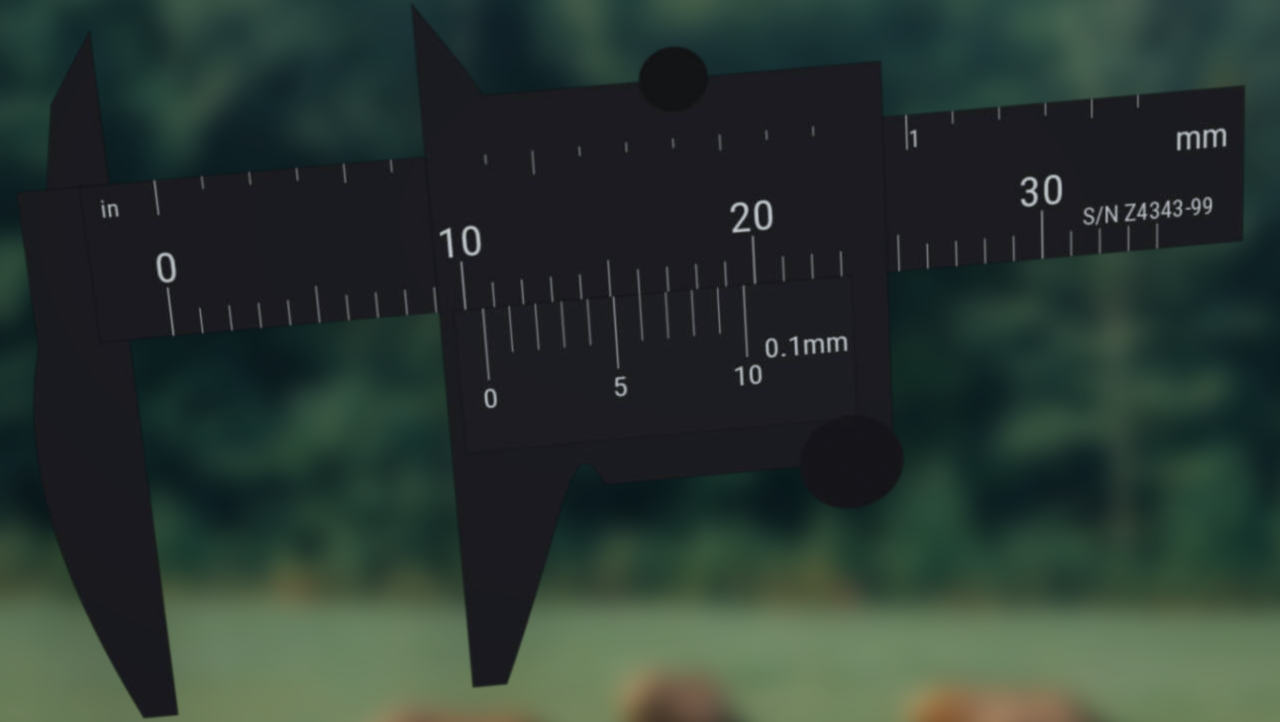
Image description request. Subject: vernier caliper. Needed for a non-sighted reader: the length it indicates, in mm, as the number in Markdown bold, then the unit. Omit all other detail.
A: **10.6** mm
